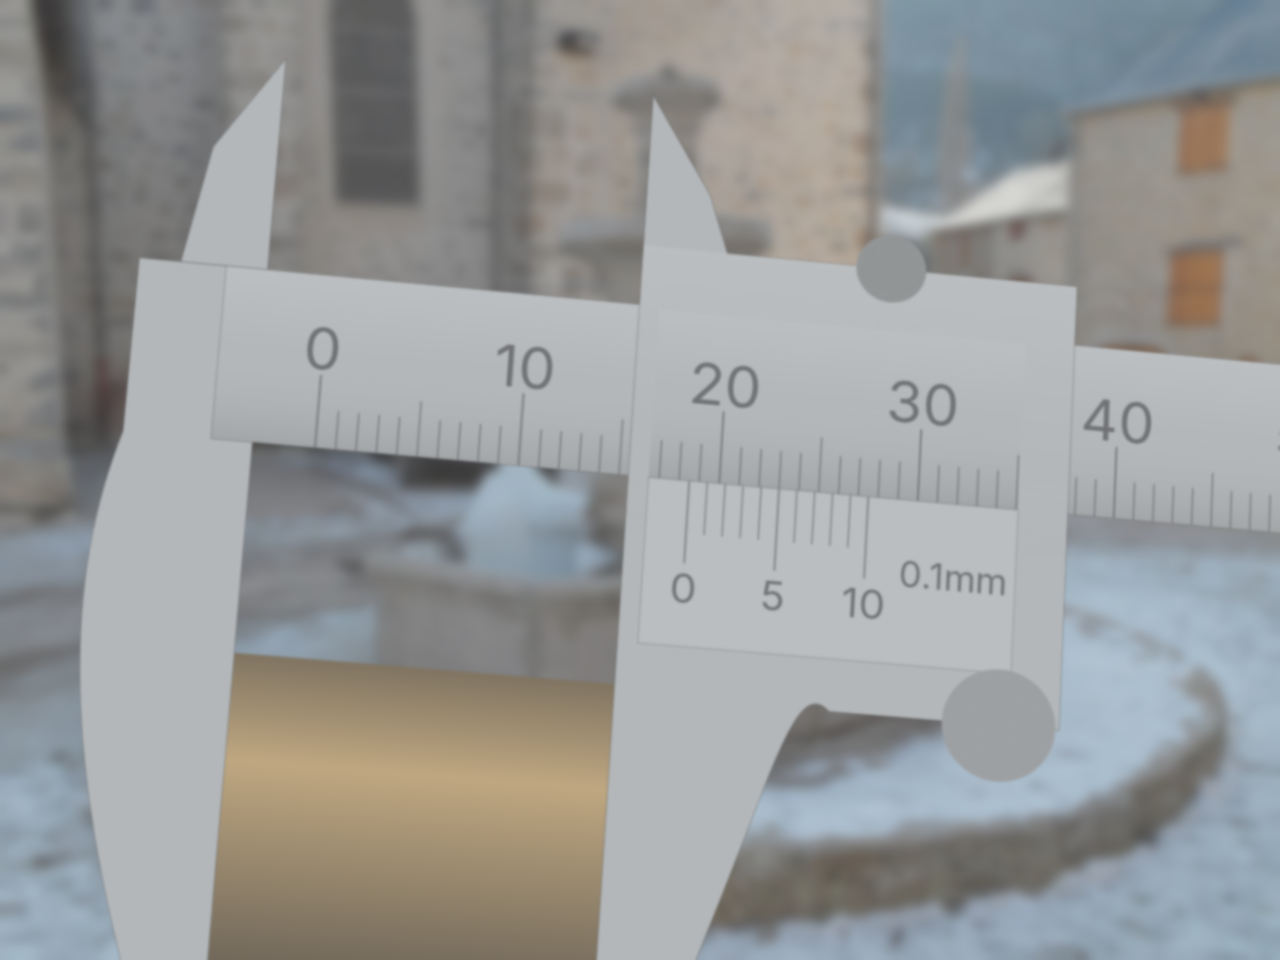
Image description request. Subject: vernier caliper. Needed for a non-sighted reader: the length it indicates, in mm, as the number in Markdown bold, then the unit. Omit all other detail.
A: **18.5** mm
